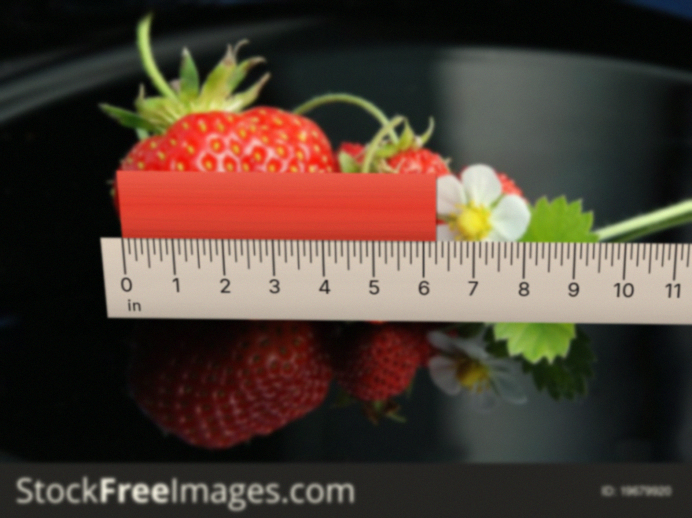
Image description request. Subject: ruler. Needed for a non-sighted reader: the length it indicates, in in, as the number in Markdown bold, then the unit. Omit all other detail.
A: **6.25** in
